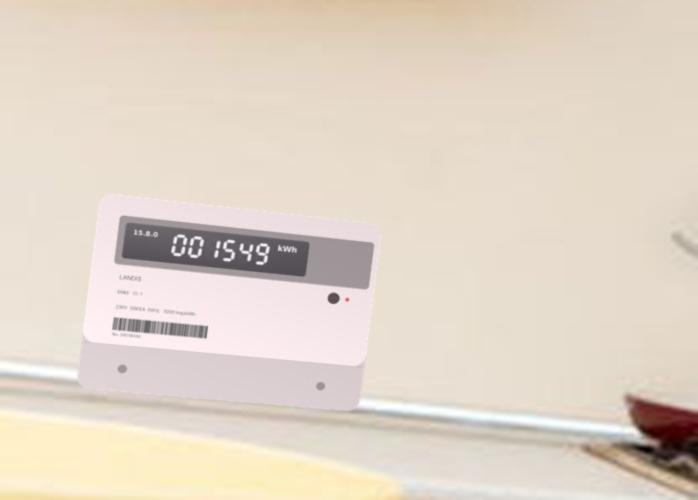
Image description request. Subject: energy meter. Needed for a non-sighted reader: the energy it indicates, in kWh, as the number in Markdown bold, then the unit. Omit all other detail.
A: **1549** kWh
